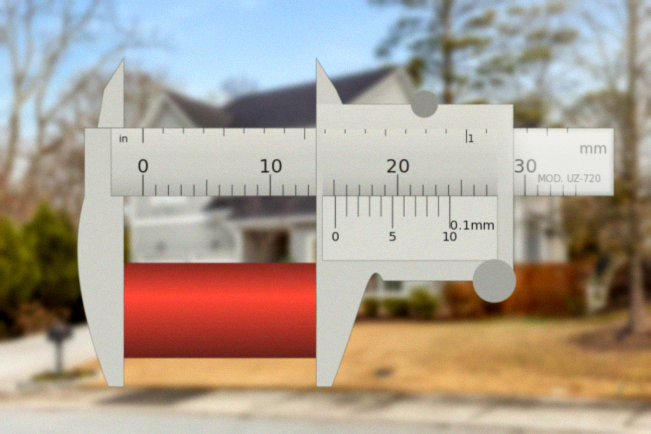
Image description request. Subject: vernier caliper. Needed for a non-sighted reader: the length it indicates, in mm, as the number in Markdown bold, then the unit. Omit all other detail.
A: **15.1** mm
